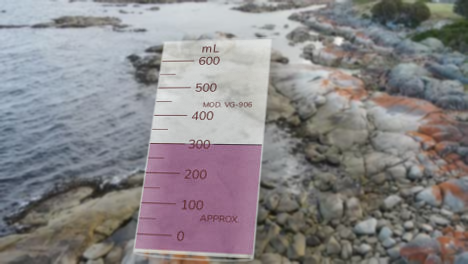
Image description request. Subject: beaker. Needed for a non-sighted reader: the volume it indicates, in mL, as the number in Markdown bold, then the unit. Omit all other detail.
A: **300** mL
